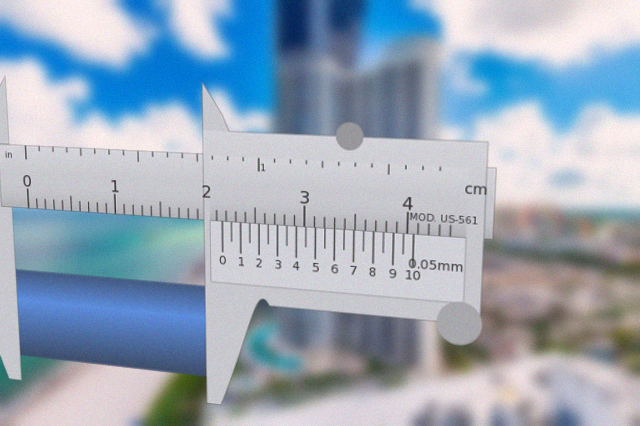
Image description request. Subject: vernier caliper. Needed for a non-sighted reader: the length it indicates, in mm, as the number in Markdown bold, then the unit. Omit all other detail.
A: **21.6** mm
